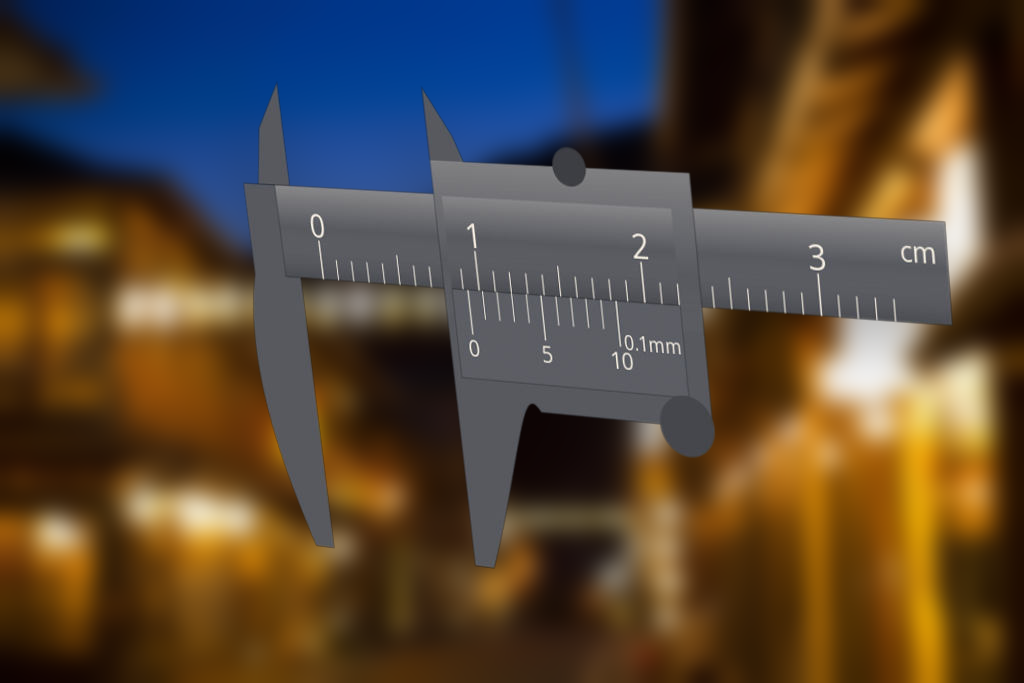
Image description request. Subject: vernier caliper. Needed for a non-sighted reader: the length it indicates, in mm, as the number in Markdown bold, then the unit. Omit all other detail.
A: **9.3** mm
